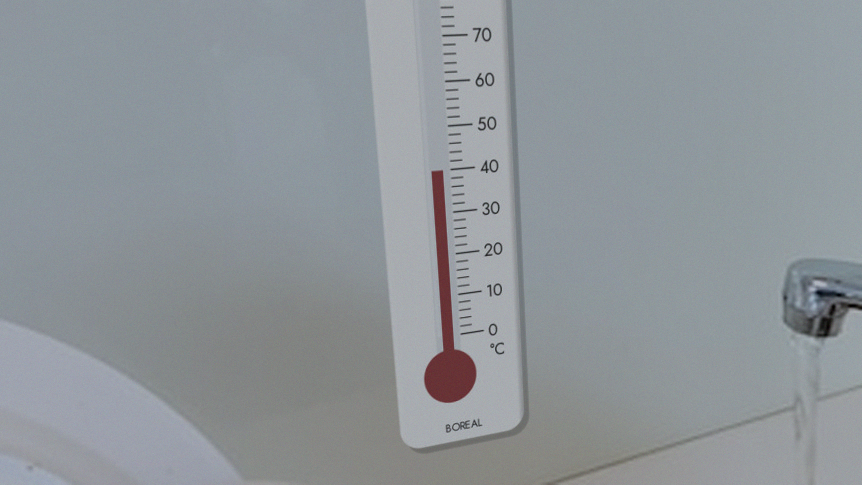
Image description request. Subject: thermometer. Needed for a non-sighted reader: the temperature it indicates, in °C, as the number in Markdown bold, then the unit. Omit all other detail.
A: **40** °C
